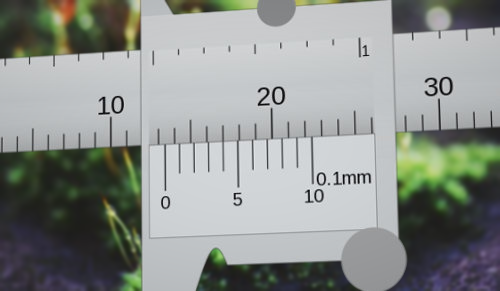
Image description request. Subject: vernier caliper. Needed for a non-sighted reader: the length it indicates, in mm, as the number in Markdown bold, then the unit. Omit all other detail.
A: **13.4** mm
